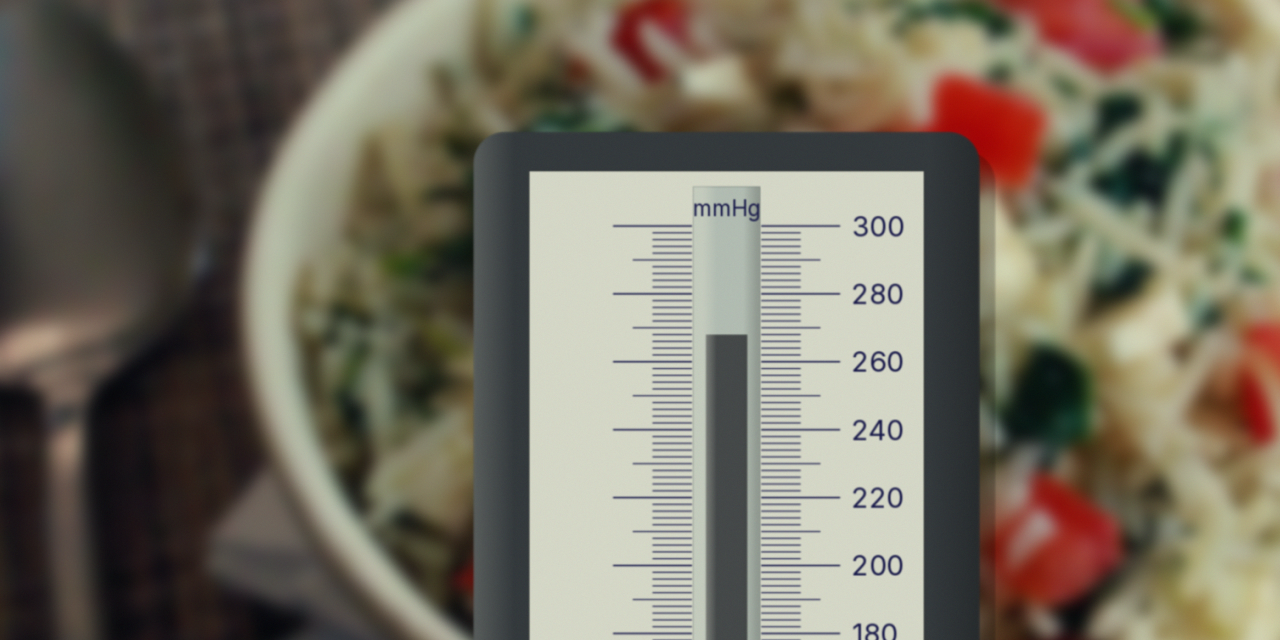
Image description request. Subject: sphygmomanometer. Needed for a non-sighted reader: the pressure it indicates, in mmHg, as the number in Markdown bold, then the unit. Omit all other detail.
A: **268** mmHg
